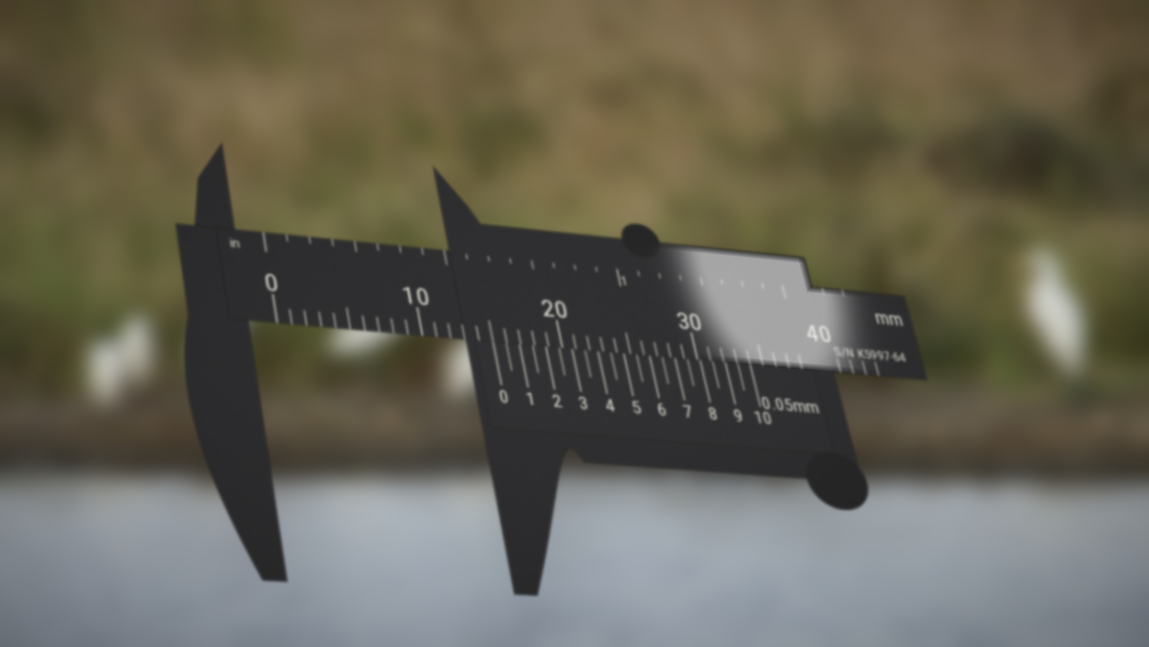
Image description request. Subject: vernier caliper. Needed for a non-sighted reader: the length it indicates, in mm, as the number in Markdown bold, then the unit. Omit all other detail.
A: **15.0** mm
